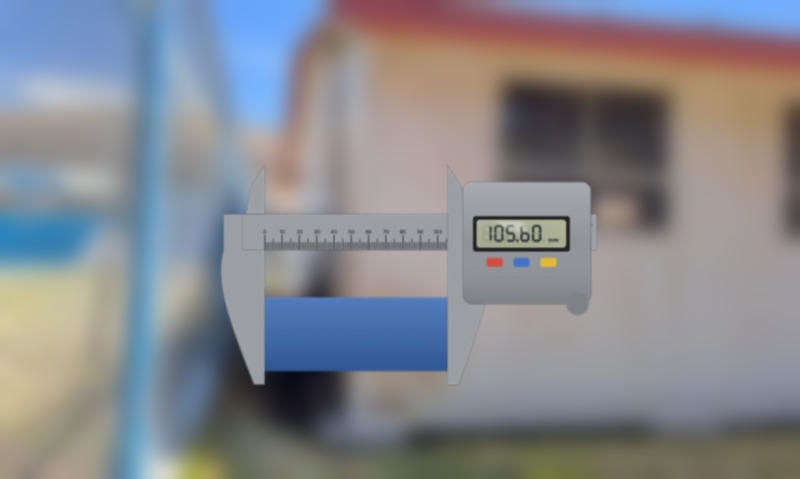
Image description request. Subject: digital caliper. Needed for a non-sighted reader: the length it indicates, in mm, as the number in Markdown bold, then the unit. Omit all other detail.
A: **105.60** mm
